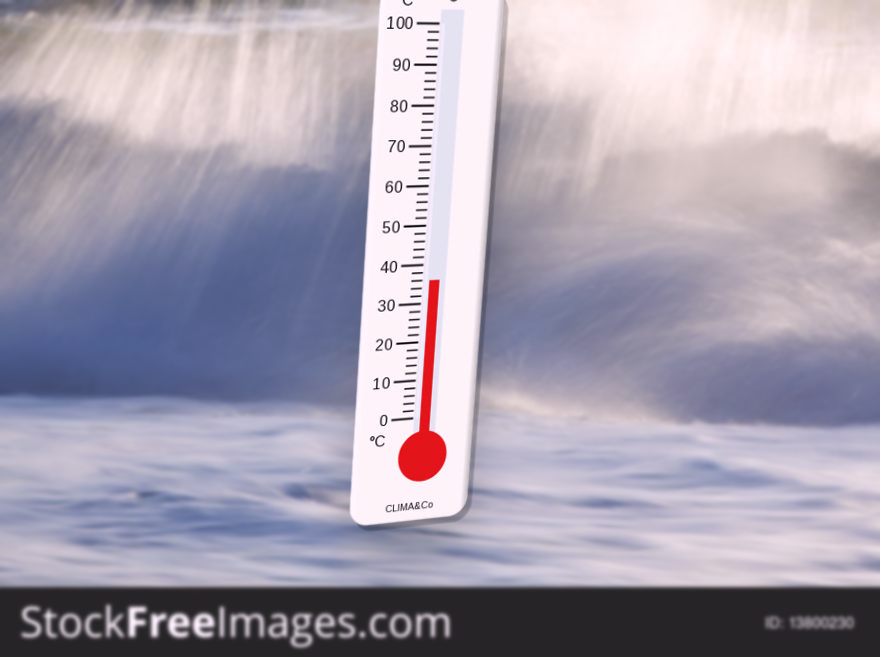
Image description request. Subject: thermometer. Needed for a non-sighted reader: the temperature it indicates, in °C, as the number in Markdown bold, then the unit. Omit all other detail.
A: **36** °C
